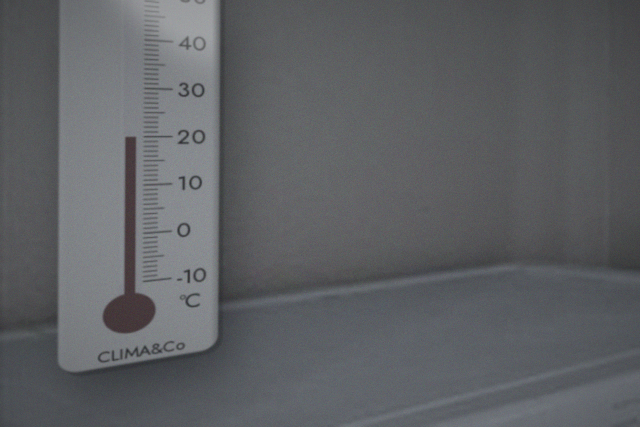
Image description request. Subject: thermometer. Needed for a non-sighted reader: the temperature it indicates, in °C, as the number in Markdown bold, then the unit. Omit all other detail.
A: **20** °C
